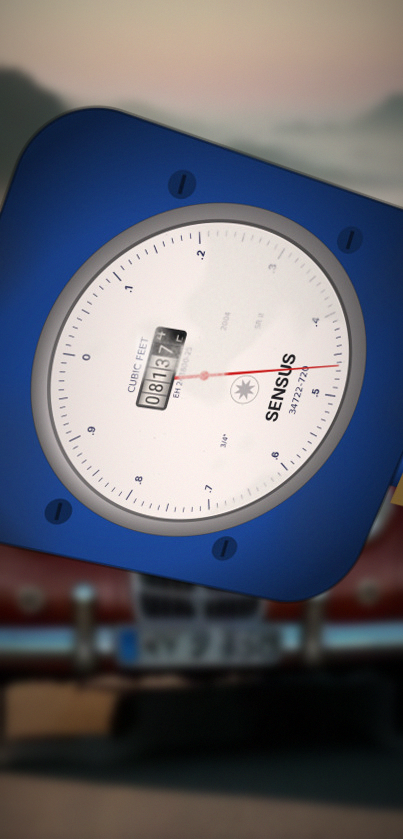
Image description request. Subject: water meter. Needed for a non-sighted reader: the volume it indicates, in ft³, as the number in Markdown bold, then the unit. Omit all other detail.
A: **81374.46** ft³
